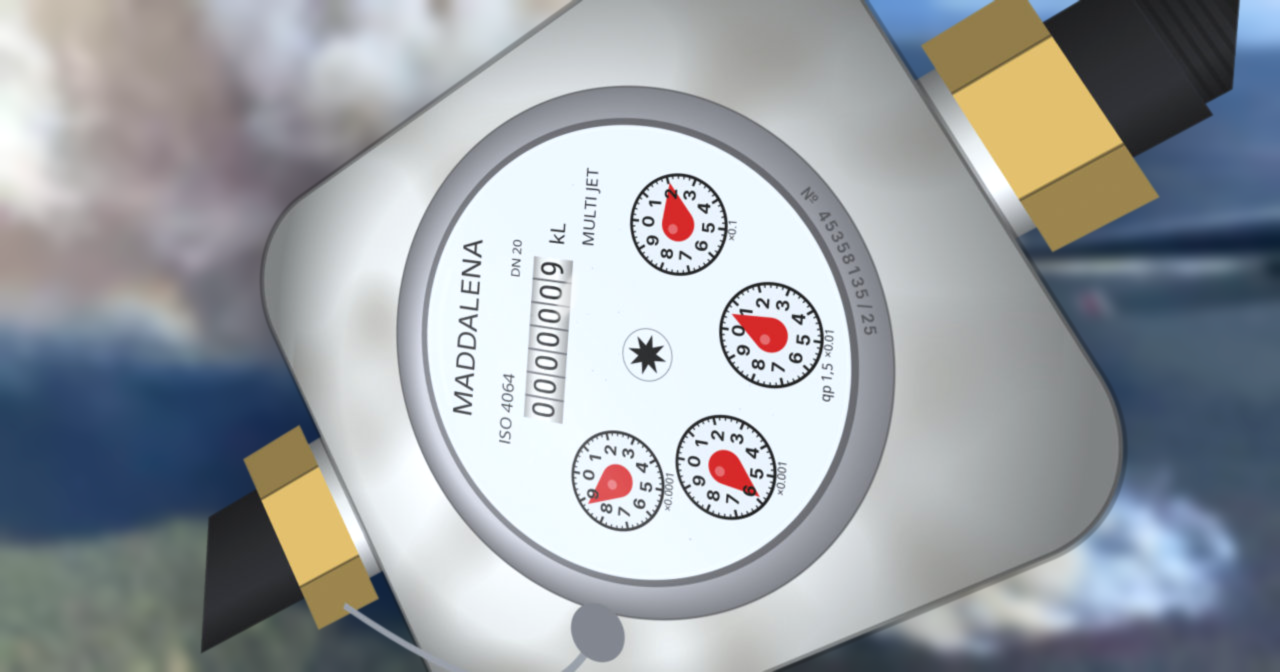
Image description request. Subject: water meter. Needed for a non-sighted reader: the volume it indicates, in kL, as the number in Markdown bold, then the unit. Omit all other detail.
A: **9.2058** kL
